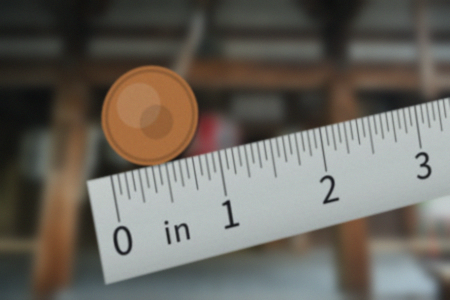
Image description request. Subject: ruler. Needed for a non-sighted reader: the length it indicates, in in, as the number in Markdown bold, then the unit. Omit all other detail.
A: **0.875** in
